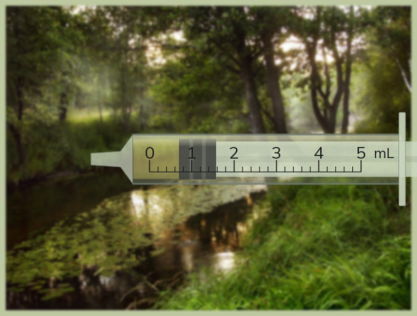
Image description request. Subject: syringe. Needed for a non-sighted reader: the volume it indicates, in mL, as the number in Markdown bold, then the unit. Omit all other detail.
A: **0.7** mL
